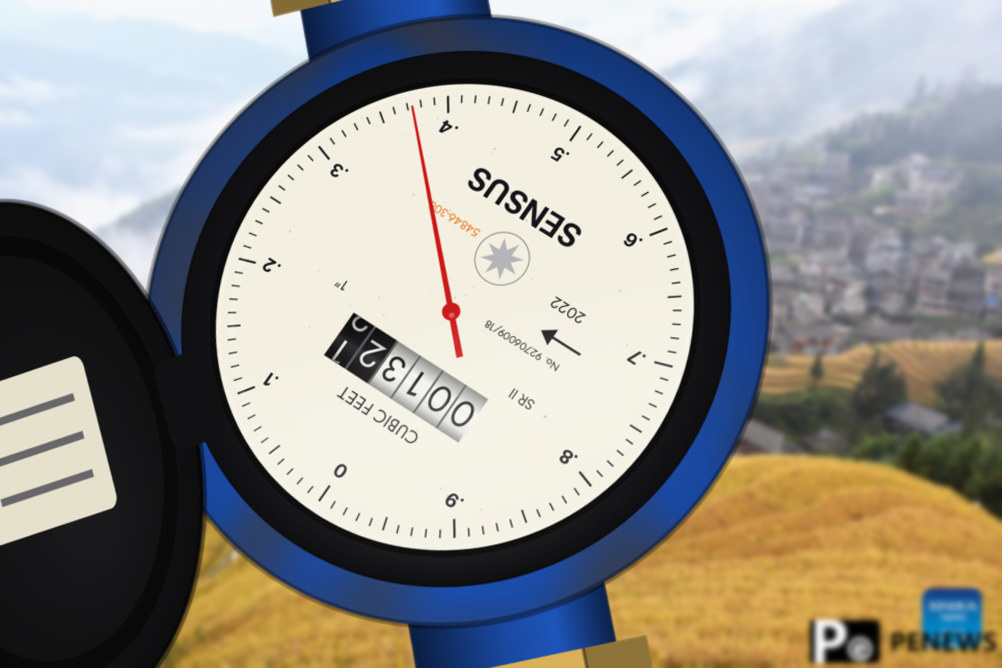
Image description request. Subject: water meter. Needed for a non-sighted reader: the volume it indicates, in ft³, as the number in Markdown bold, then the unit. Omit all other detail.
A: **1321.37** ft³
